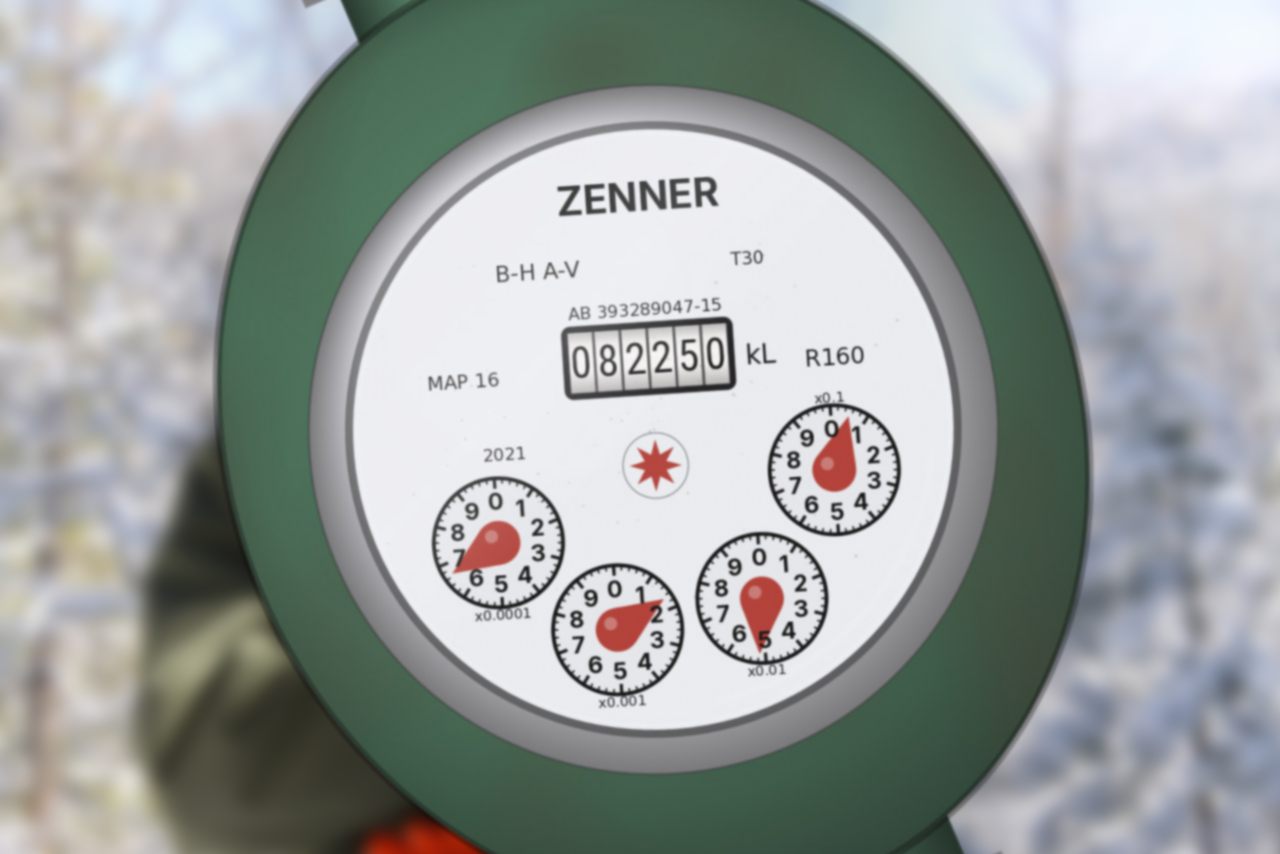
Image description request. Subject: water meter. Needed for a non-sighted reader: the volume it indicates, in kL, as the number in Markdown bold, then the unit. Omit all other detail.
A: **82250.0516** kL
